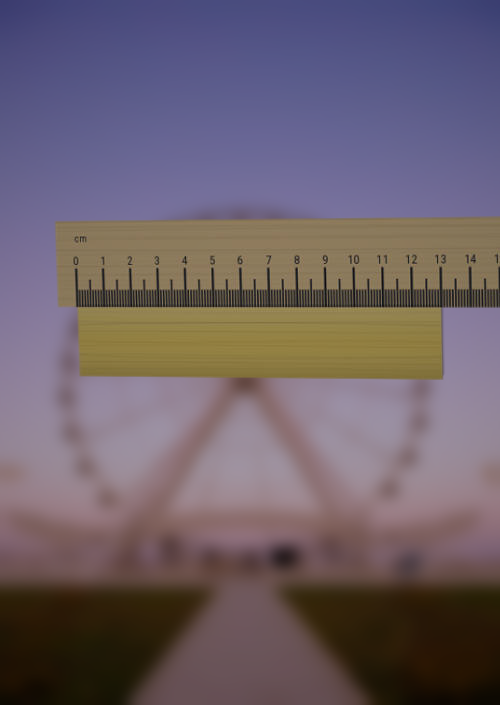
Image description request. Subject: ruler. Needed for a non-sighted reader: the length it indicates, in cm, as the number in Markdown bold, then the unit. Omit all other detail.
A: **13** cm
